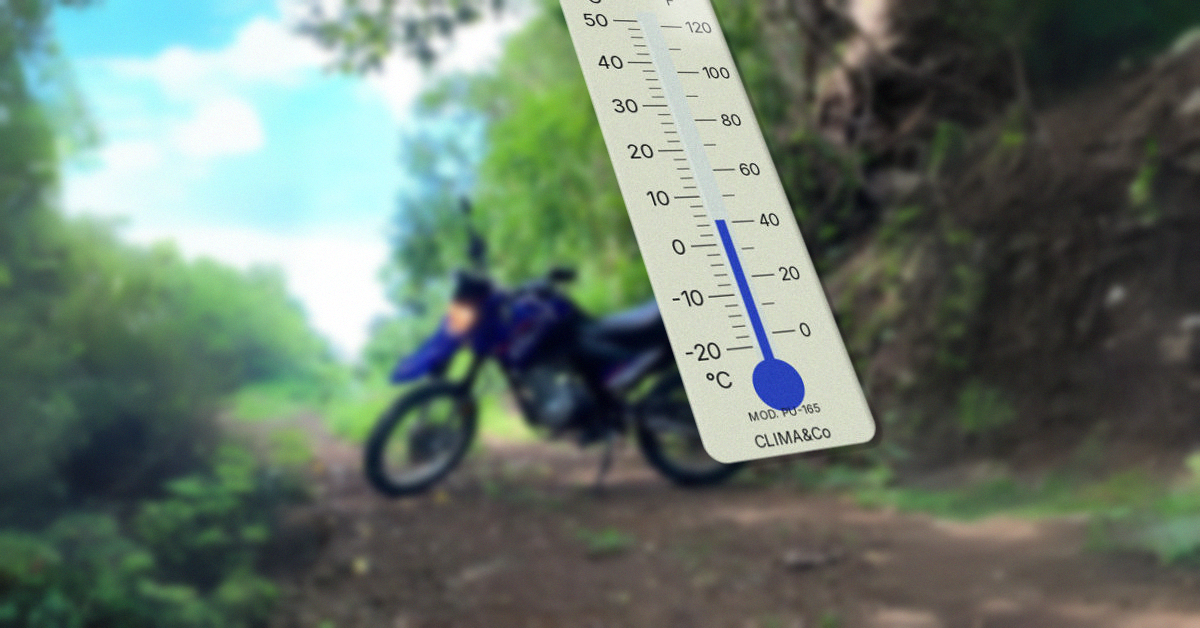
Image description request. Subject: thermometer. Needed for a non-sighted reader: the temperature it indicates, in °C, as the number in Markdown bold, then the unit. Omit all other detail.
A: **5** °C
